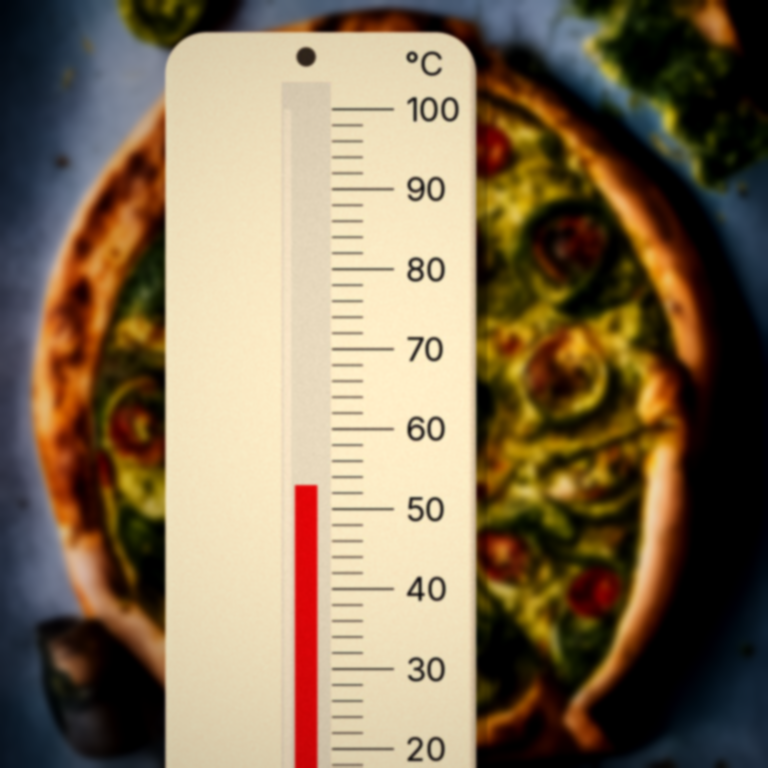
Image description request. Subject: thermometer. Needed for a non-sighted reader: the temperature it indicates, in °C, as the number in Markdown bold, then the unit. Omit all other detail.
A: **53** °C
